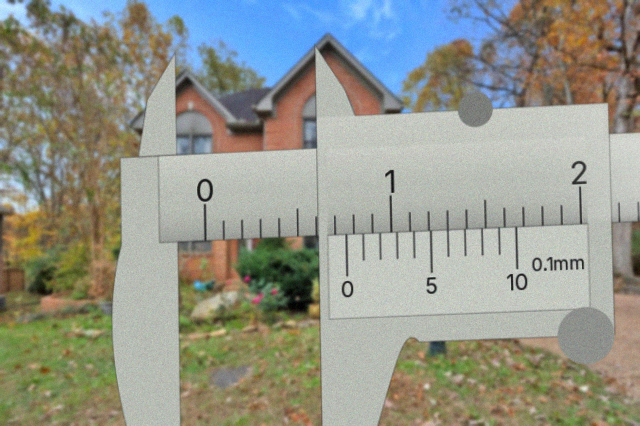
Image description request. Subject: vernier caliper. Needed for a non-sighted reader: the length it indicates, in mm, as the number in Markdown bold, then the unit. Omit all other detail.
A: **7.6** mm
